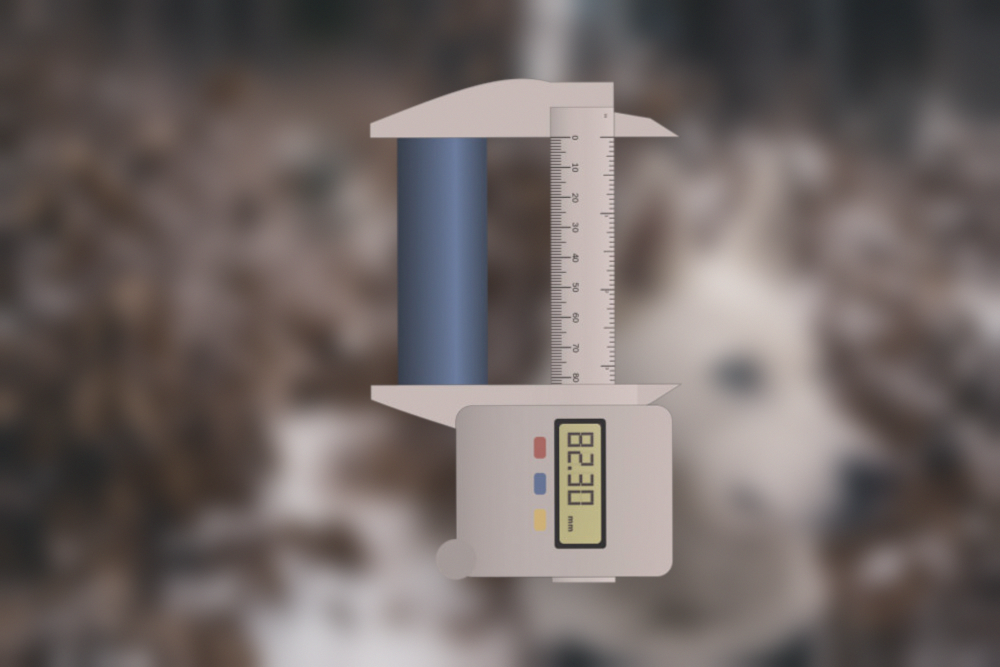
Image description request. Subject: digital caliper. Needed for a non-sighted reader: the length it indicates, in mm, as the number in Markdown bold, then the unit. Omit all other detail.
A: **82.30** mm
